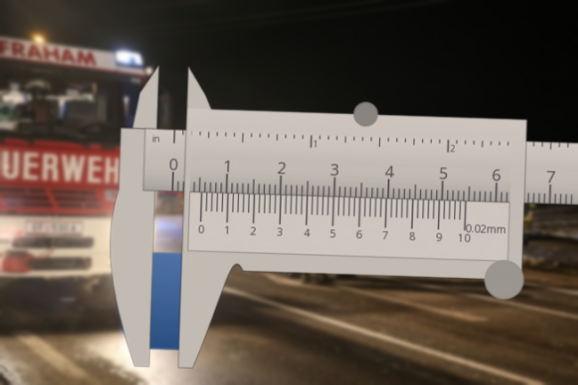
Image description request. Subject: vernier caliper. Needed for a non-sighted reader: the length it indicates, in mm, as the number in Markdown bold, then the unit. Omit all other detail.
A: **5.4** mm
